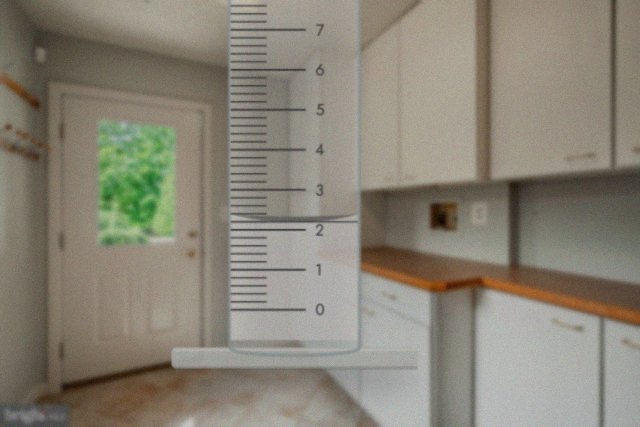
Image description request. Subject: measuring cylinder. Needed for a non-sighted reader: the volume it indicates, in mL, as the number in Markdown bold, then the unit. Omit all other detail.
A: **2.2** mL
